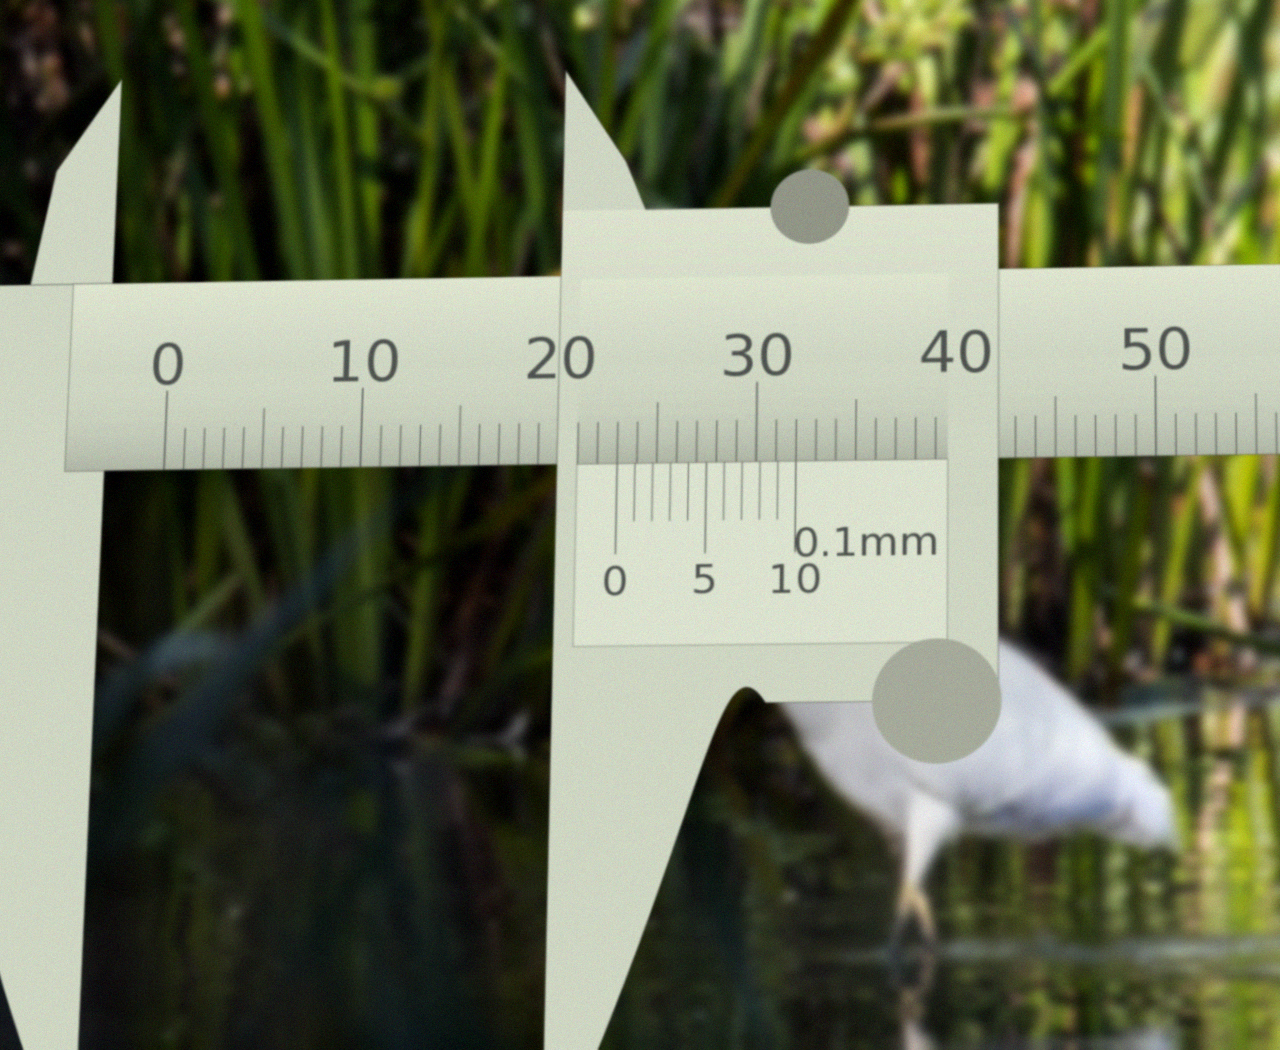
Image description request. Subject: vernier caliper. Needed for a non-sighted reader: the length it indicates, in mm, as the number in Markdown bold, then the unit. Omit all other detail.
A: **23.0** mm
